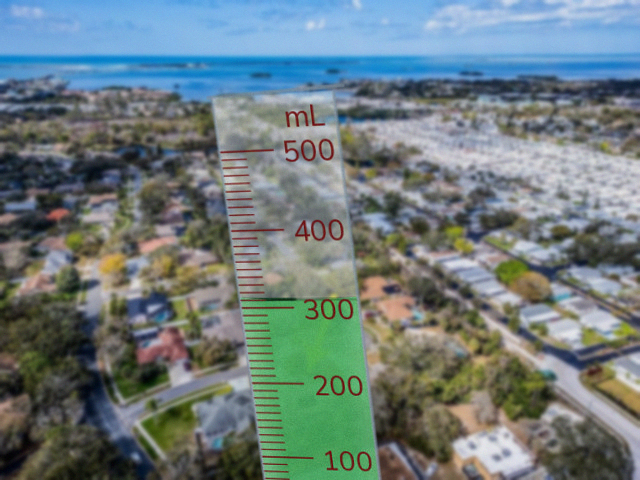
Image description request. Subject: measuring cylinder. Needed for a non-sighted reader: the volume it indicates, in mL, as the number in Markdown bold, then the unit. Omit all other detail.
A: **310** mL
